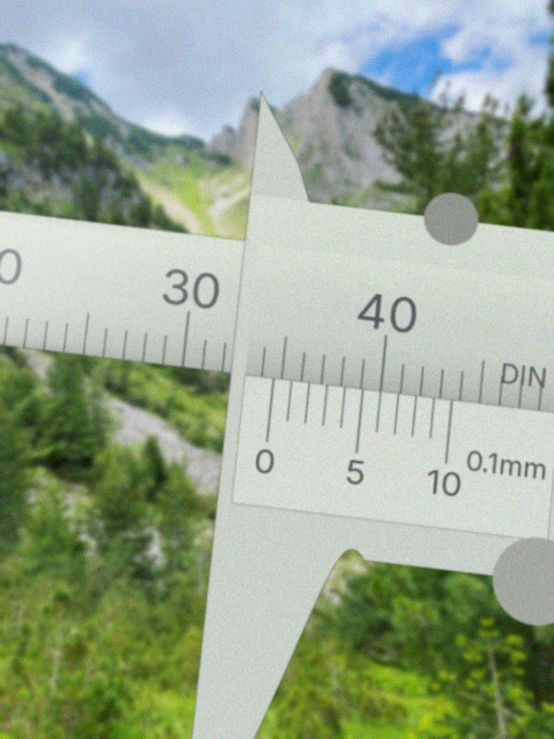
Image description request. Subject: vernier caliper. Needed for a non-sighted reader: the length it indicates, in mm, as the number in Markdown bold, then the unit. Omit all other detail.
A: **34.6** mm
